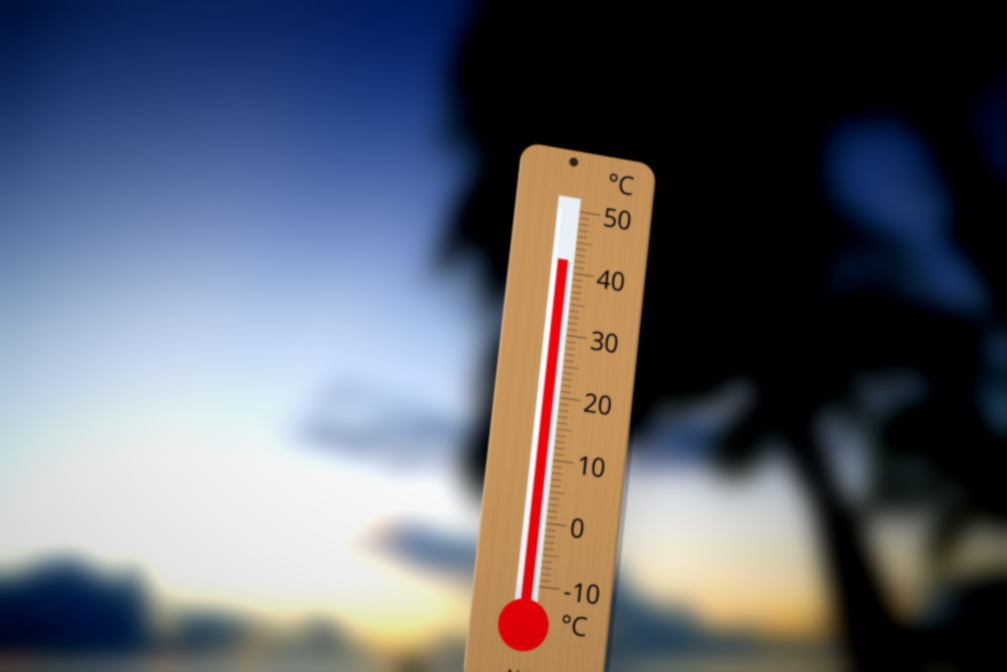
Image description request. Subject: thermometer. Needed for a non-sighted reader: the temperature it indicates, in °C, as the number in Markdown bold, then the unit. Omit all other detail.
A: **42** °C
